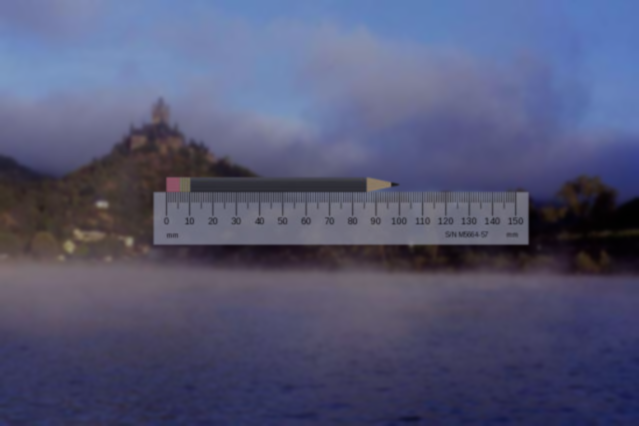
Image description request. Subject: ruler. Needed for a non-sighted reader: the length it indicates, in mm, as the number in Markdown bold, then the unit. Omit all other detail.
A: **100** mm
